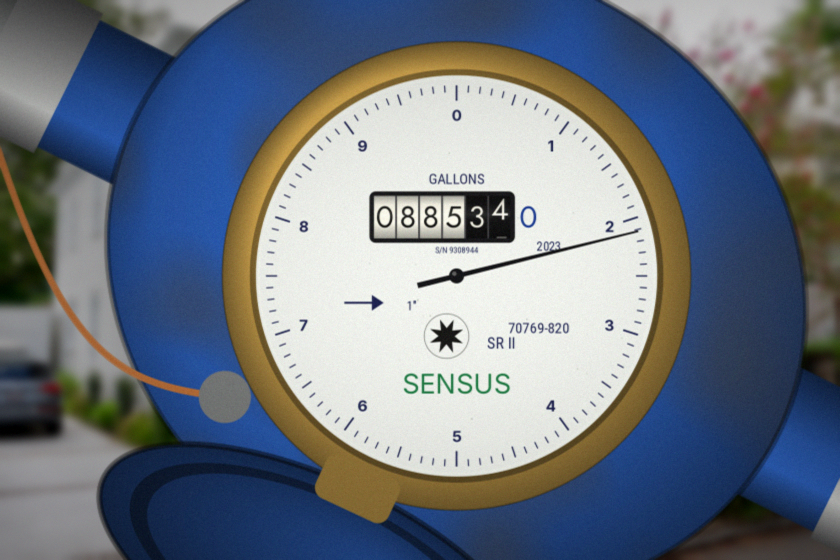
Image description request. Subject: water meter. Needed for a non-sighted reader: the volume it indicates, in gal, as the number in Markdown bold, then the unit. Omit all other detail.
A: **885342.1** gal
